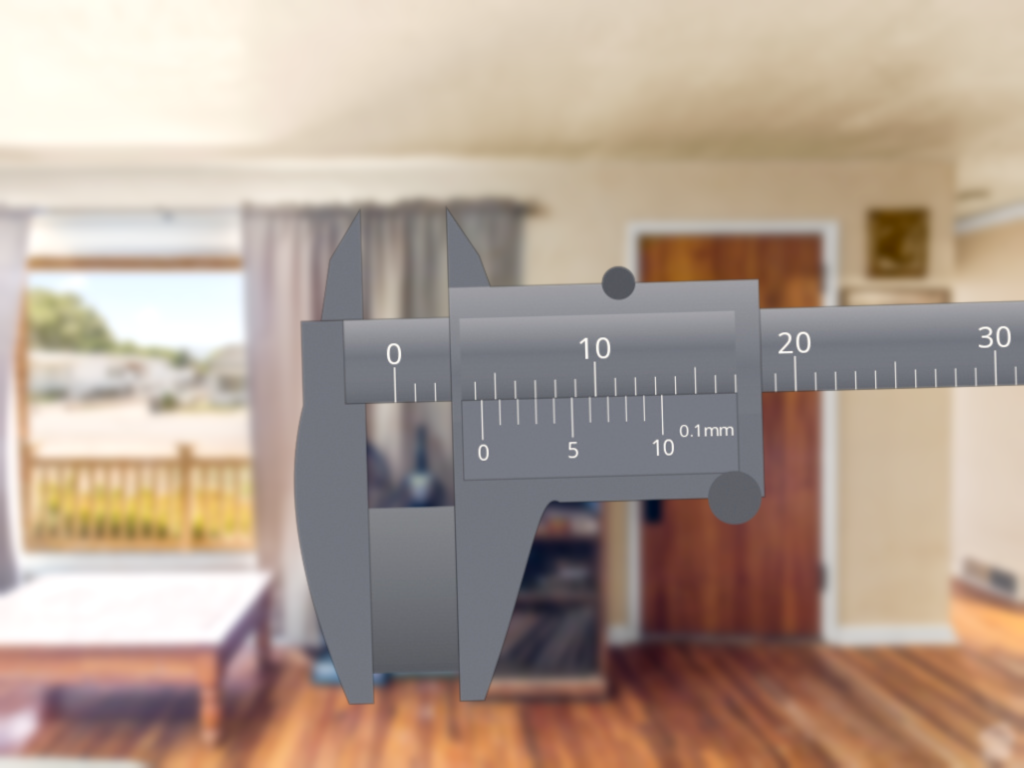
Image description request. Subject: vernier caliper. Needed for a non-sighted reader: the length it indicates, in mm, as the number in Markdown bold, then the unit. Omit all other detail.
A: **4.3** mm
